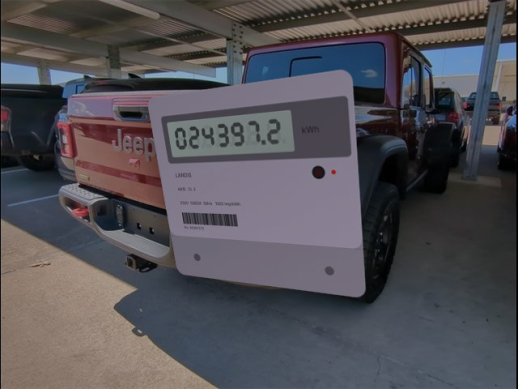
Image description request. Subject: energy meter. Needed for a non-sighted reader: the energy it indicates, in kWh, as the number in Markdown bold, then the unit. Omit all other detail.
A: **24397.2** kWh
